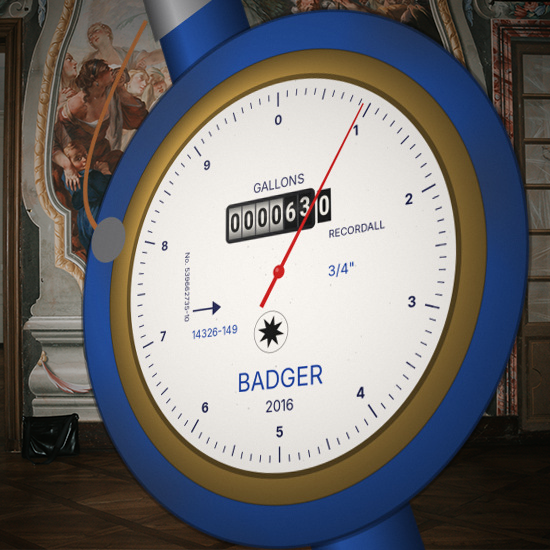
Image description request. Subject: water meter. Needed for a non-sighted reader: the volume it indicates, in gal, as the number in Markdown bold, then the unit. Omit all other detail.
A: **630.9** gal
